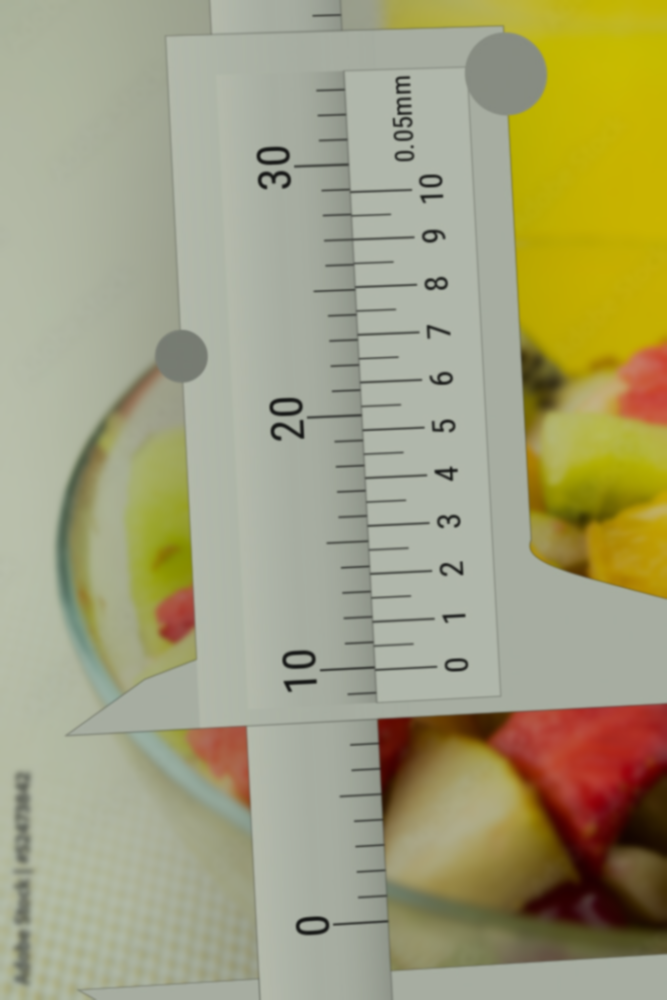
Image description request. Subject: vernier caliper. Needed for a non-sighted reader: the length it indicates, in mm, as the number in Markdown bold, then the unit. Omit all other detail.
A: **9.9** mm
